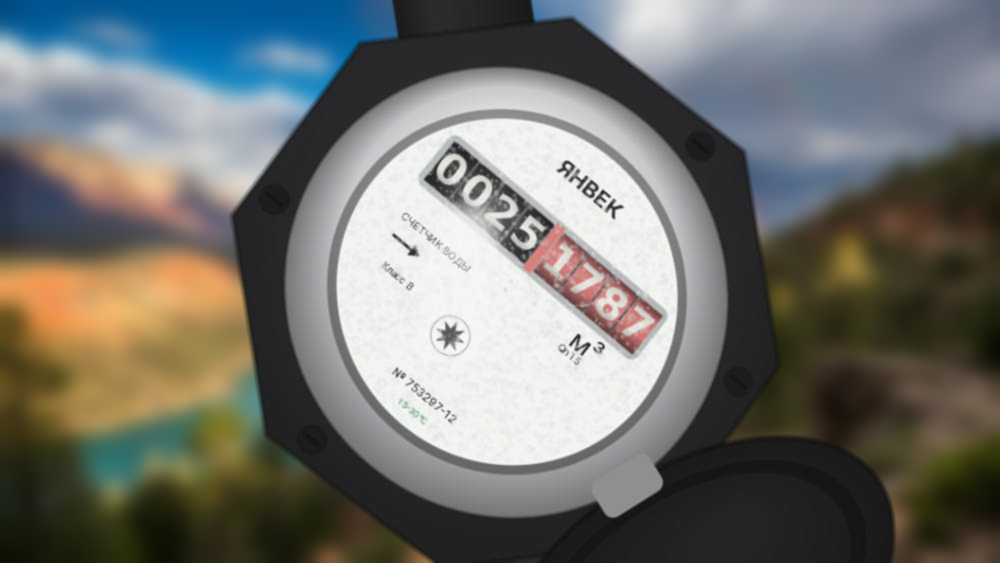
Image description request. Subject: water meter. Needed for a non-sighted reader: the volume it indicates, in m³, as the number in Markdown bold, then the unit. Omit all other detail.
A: **25.1787** m³
